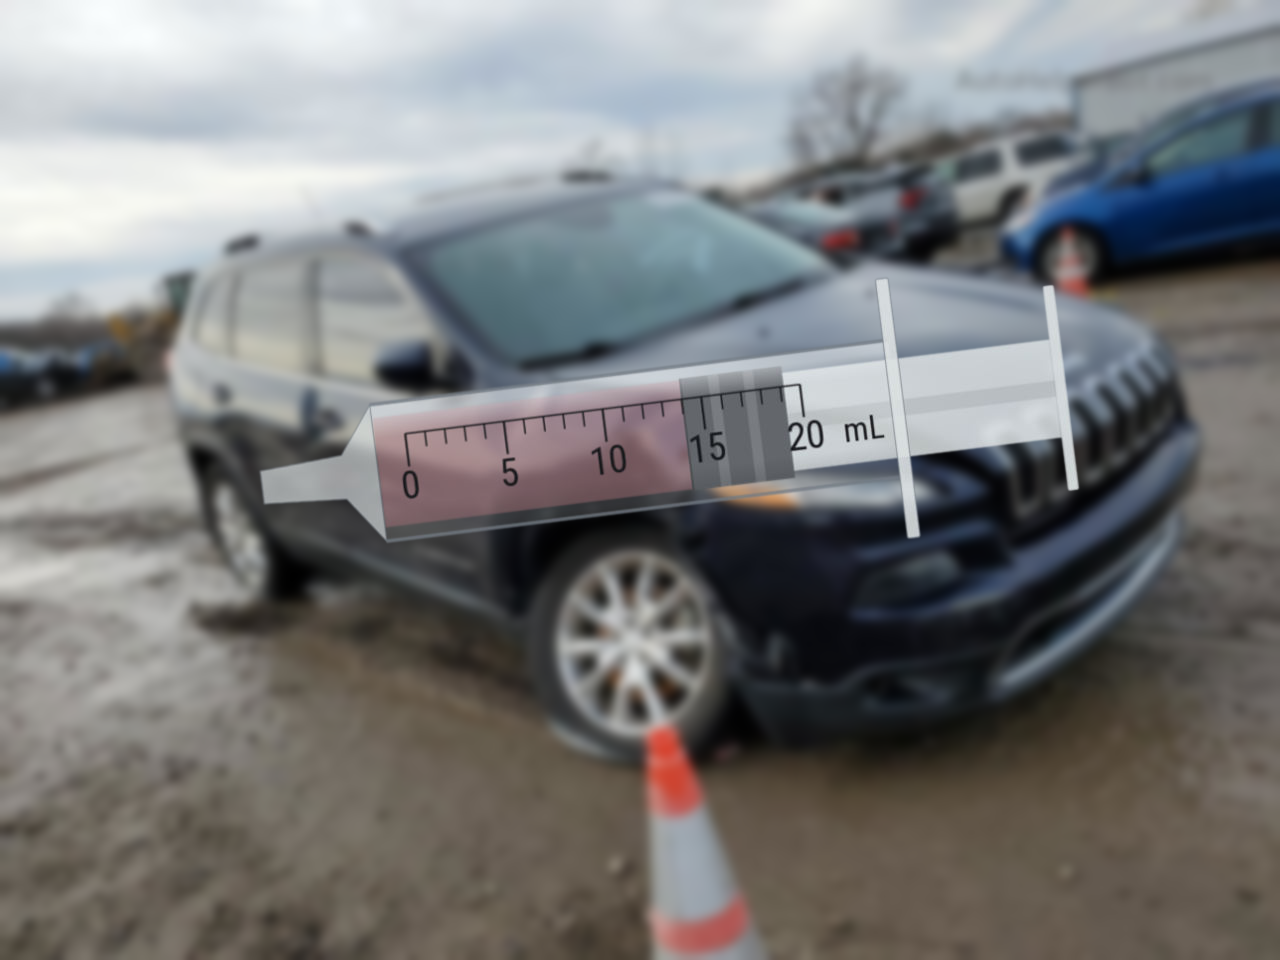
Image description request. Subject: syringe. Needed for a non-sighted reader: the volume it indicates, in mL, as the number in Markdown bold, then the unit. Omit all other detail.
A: **14** mL
